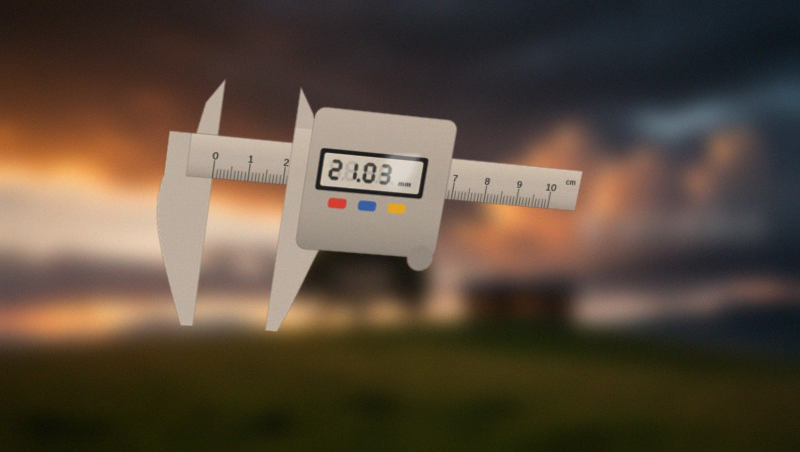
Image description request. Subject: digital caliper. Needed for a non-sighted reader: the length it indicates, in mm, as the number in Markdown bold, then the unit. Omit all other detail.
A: **21.03** mm
